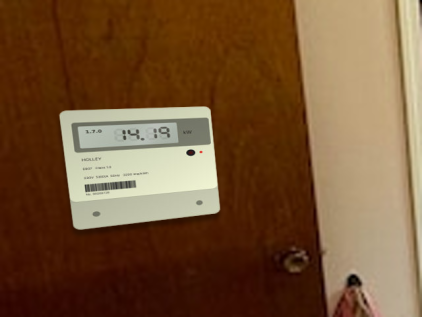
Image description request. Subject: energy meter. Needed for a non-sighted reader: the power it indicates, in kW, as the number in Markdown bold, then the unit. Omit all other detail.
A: **14.19** kW
